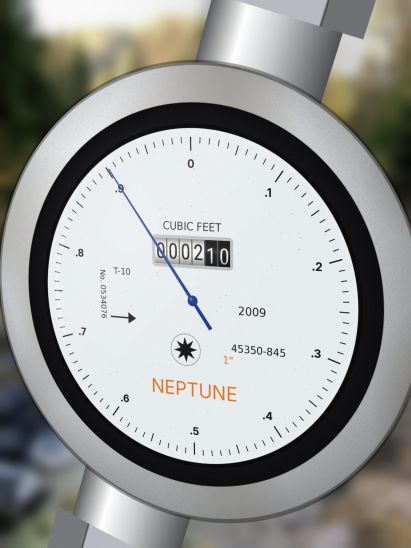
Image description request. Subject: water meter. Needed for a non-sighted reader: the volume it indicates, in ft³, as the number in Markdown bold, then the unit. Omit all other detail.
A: **209.90** ft³
